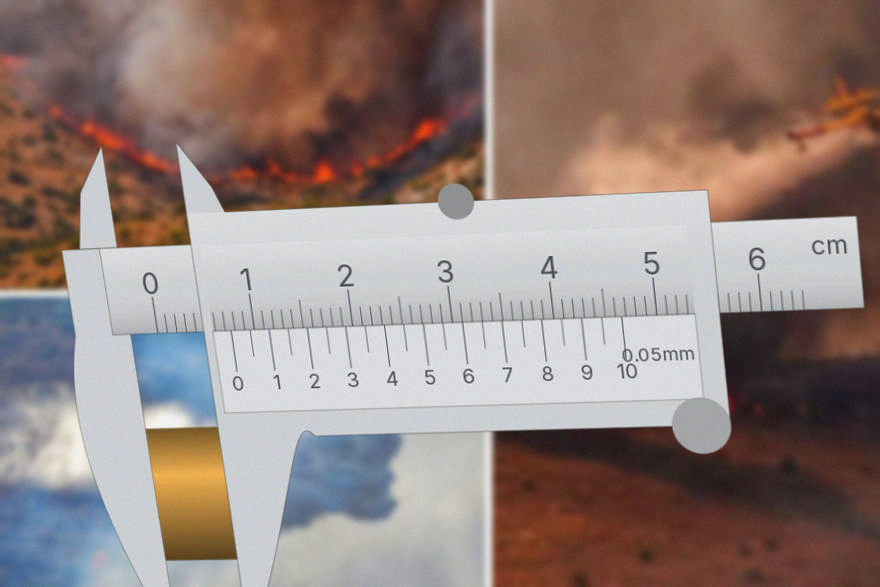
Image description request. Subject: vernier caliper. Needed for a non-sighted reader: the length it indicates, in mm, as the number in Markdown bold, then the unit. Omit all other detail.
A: **7.6** mm
